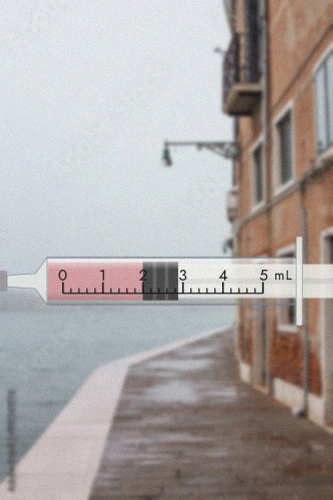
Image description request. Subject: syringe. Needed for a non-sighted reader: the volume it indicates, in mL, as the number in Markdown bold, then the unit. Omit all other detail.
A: **2** mL
